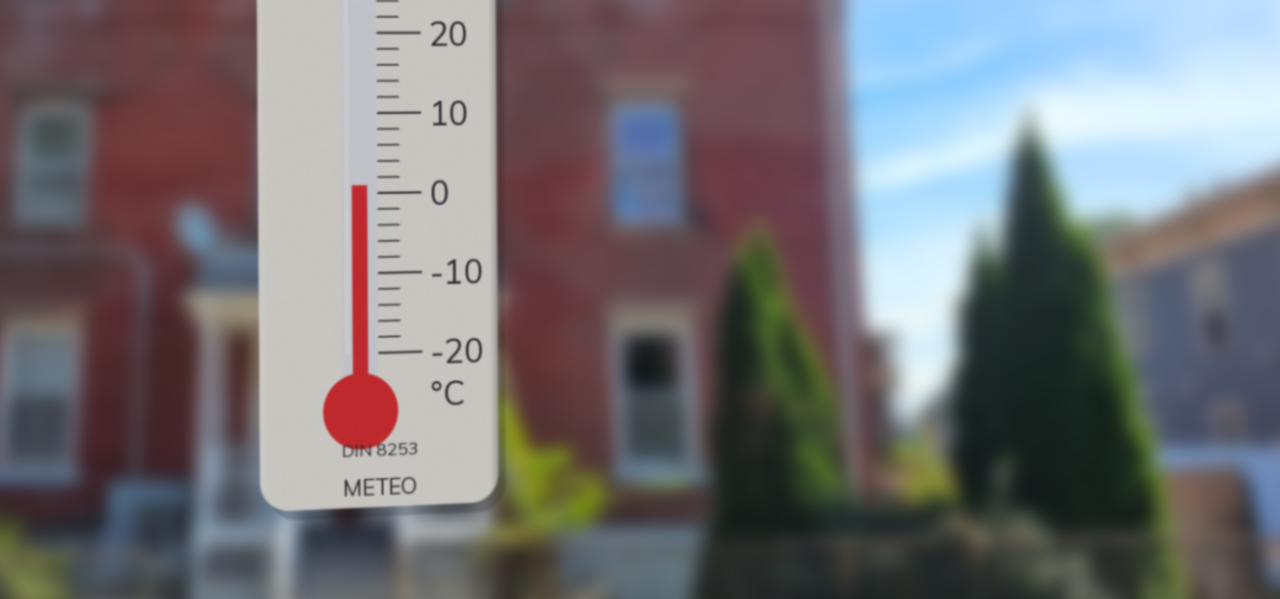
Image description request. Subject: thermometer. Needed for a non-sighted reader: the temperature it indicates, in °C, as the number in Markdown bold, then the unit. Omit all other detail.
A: **1** °C
